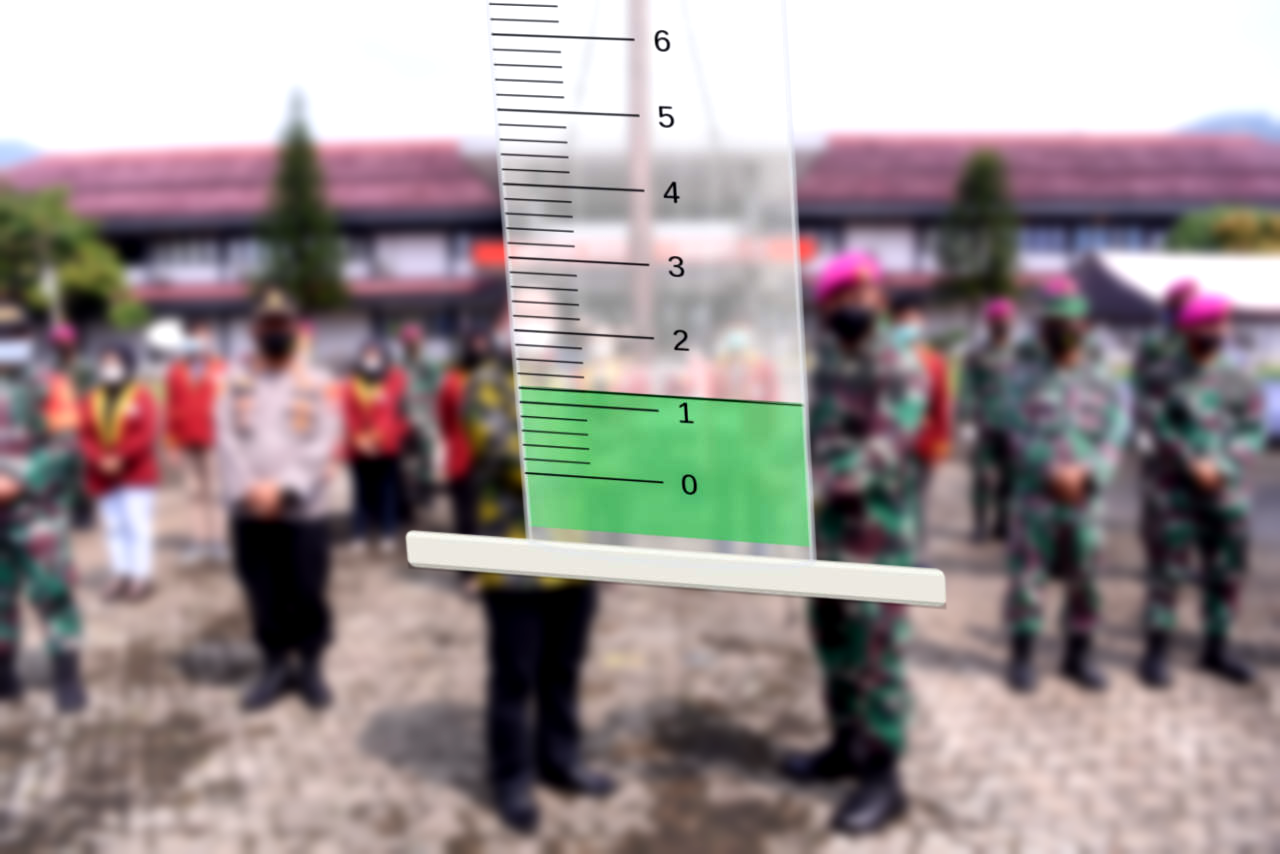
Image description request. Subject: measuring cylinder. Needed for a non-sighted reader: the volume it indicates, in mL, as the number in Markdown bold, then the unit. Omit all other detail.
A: **1.2** mL
